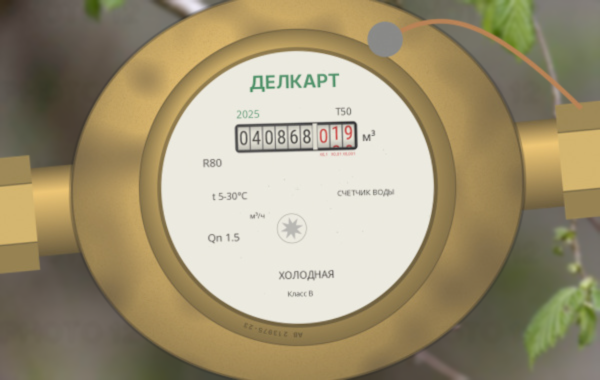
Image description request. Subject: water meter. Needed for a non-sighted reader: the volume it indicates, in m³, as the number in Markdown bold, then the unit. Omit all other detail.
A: **40868.019** m³
